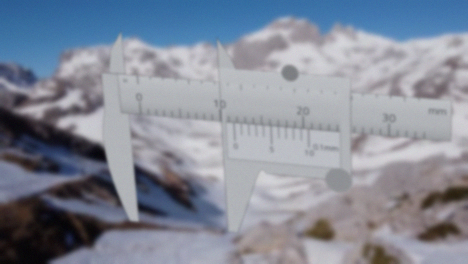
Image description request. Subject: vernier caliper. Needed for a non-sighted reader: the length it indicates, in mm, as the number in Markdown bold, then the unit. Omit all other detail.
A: **11.6** mm
